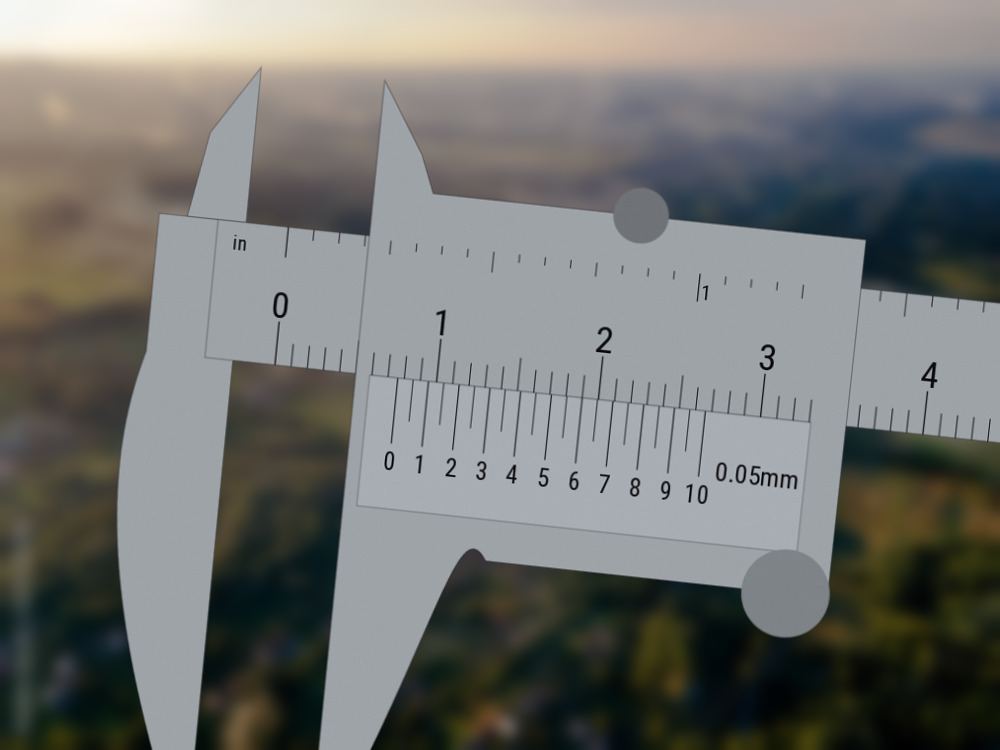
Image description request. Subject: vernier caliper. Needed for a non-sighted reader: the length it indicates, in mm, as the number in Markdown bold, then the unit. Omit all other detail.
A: **7.6** mm
